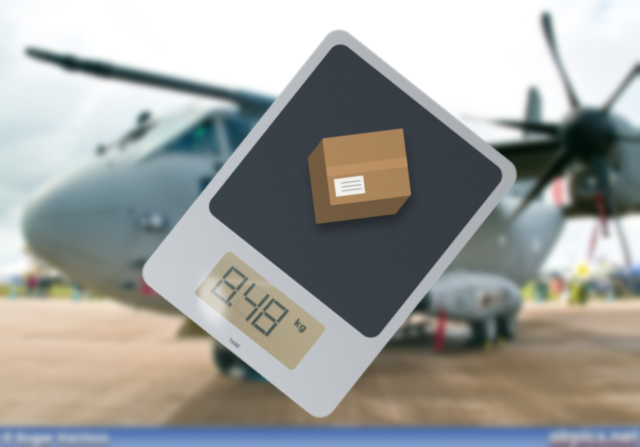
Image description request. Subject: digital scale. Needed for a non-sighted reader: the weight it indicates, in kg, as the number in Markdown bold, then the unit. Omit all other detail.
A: **8.48** kg
